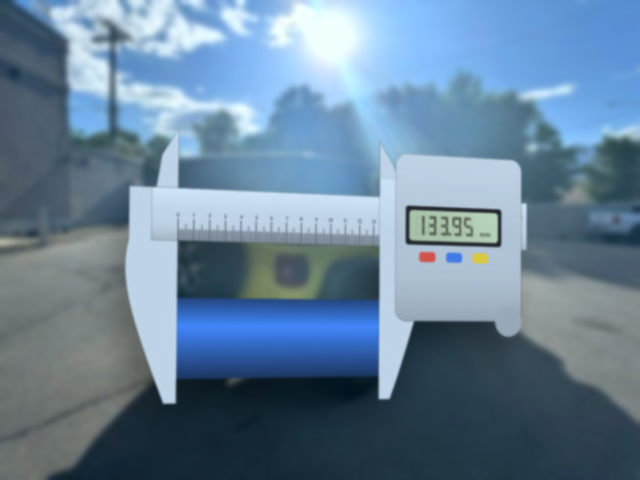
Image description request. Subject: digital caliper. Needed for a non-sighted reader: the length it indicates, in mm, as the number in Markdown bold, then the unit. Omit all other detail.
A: **133.95** mm
